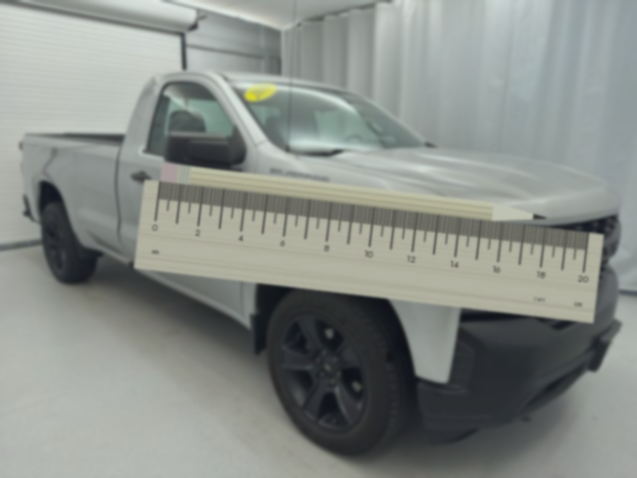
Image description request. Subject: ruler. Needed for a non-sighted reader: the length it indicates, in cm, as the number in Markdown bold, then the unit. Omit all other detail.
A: **18** cm
